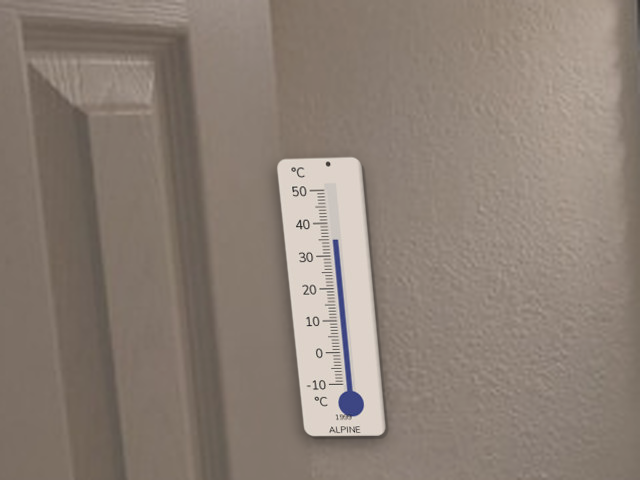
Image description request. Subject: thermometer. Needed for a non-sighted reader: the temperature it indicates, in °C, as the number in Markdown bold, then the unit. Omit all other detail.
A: **35** °C
